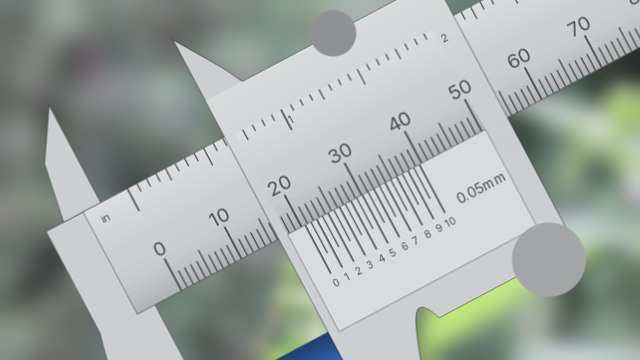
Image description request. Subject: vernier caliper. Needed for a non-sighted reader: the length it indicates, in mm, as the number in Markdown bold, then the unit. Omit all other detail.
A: **20.6** mm
